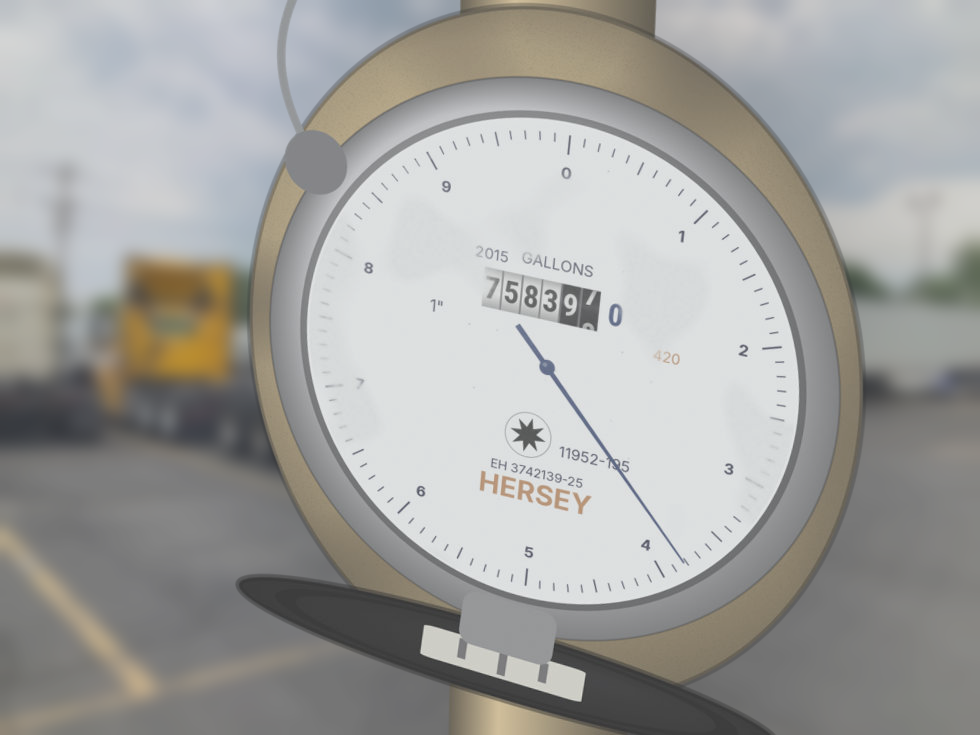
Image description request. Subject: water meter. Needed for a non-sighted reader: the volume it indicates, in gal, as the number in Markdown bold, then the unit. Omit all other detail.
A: **7583973.8** gal
